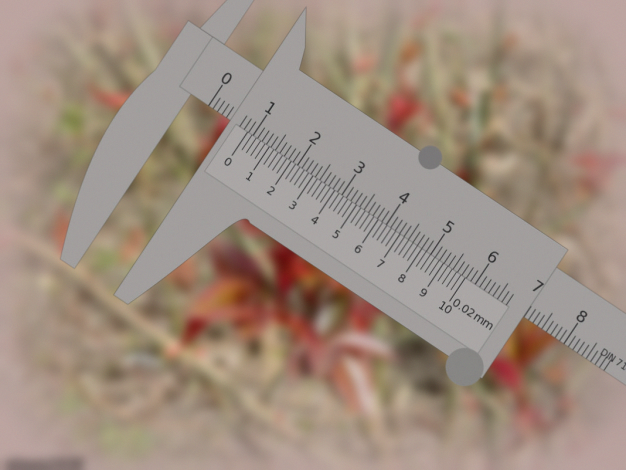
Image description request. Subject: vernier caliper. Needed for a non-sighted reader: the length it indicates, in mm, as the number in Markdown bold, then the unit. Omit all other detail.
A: **8.8** mm
